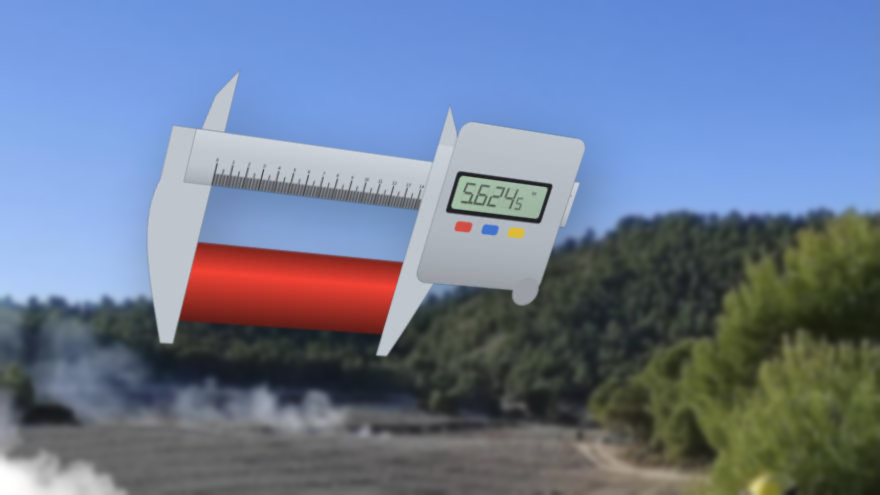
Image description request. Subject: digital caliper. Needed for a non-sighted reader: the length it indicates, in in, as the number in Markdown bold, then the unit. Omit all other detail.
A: **5.6245** in
